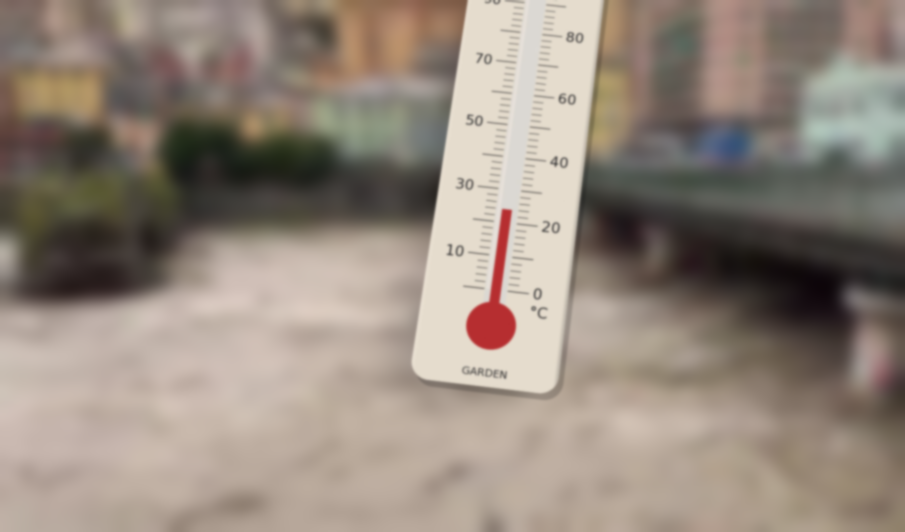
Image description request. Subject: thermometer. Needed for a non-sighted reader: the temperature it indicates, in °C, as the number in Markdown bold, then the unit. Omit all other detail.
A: **24** °C
